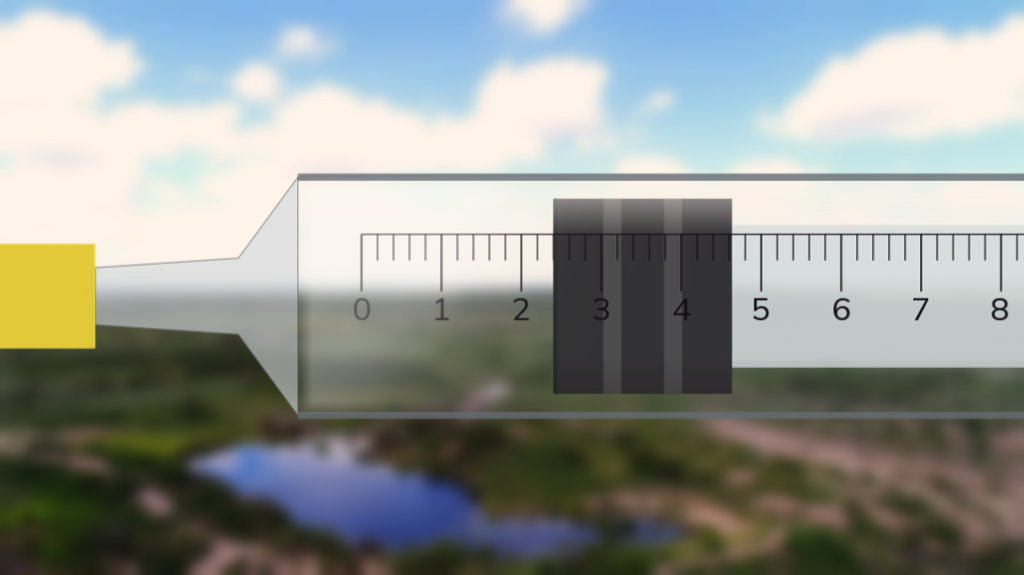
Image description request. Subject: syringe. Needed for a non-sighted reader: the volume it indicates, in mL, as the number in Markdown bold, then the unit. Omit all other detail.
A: **2.4** mL
